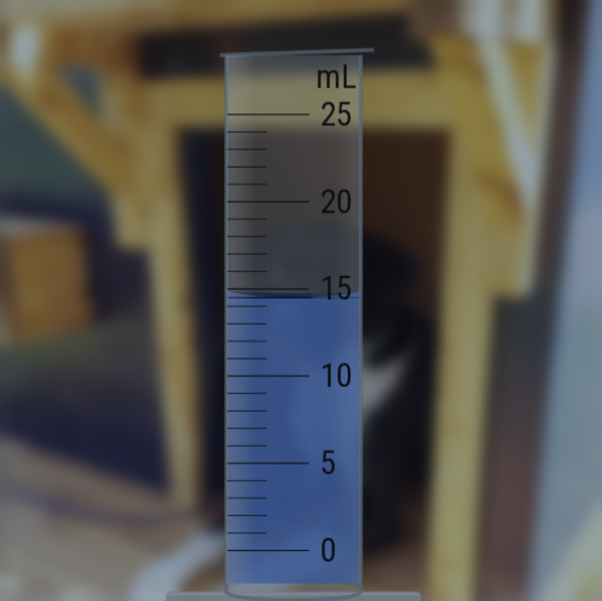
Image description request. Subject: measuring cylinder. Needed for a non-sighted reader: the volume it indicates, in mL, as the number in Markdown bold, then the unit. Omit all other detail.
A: **14.5** mL
